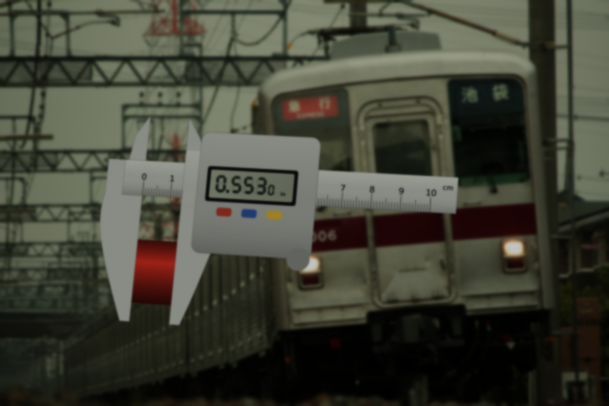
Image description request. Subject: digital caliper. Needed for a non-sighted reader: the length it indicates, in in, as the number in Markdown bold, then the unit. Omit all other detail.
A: **0.5530** in
